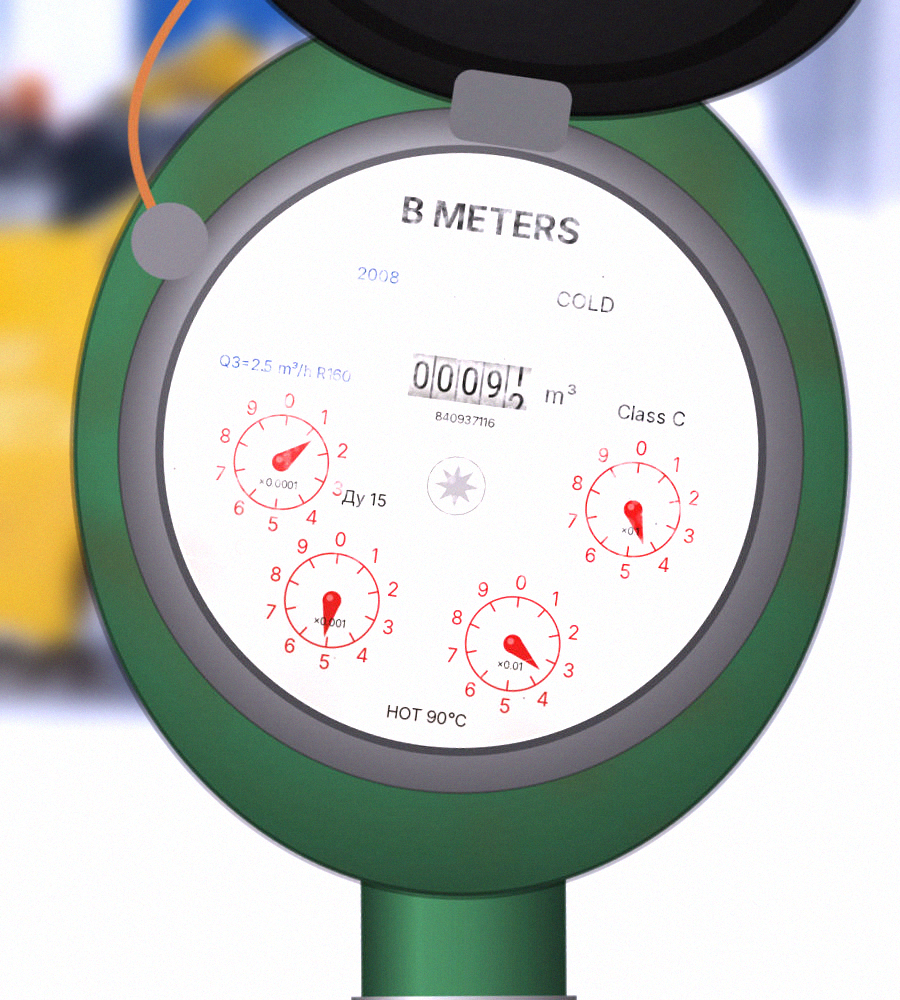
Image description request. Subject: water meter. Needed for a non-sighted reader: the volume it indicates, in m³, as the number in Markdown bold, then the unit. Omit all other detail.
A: **91.4351** m³
